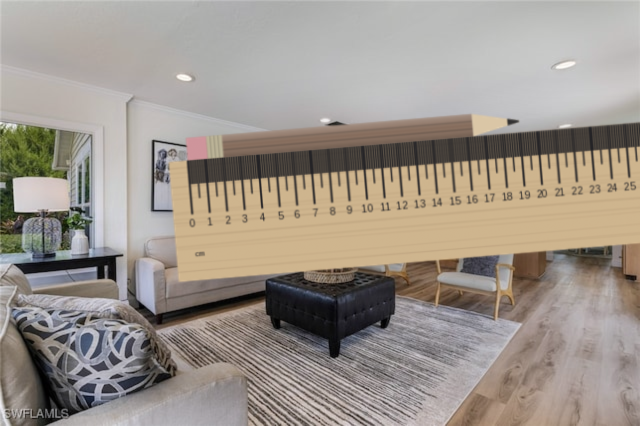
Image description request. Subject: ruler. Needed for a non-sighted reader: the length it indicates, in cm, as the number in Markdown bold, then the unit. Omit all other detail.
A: **19** cm
